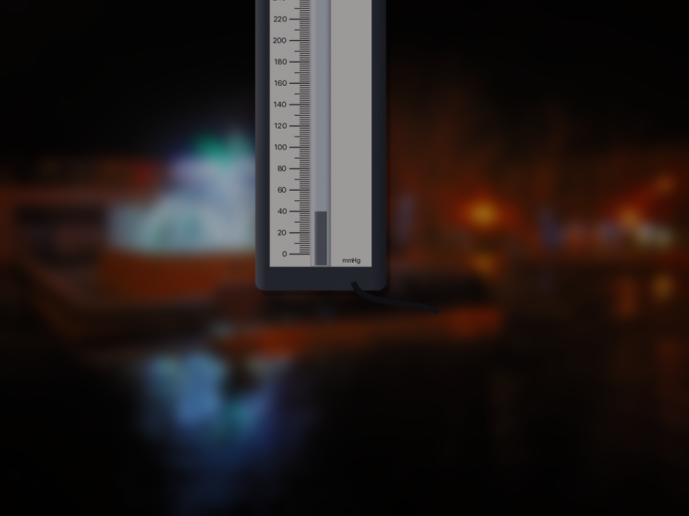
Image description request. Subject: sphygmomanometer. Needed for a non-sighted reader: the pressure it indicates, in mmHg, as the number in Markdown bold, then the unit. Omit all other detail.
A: **40** mmHg
